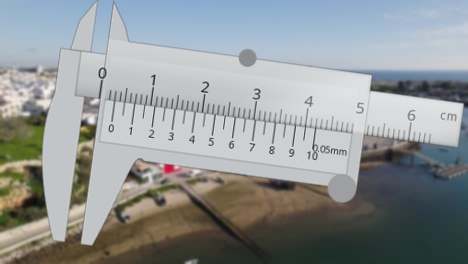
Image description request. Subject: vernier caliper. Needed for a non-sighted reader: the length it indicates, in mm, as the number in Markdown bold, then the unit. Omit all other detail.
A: **3.0** mm
